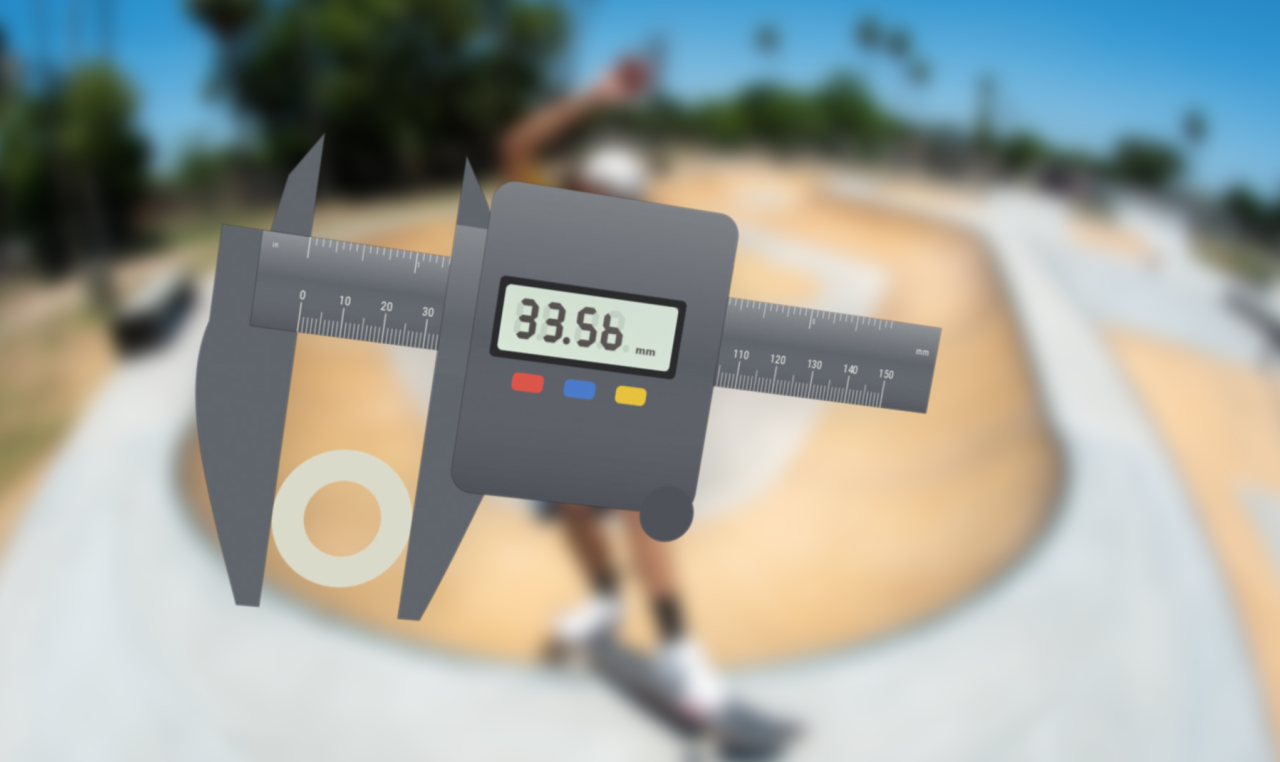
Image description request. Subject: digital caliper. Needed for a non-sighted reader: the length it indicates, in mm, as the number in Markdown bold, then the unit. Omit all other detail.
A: **33.56** mm
